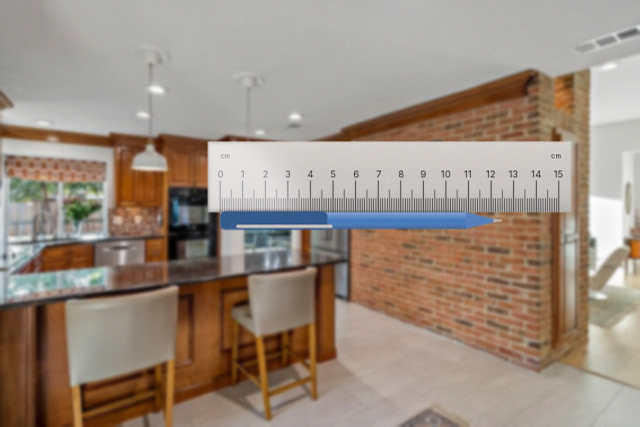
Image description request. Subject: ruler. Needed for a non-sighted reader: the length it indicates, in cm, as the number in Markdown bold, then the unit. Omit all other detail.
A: **12.5** cm
